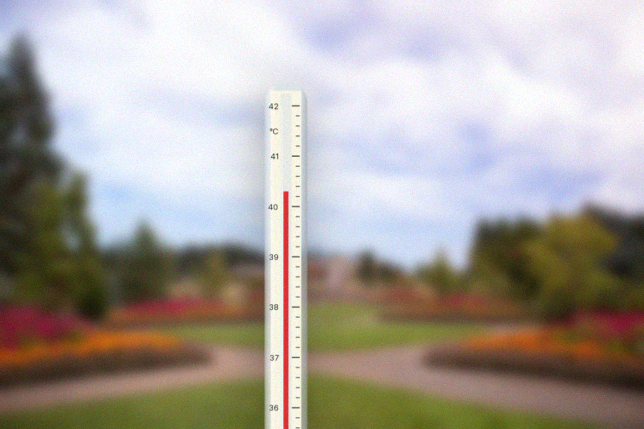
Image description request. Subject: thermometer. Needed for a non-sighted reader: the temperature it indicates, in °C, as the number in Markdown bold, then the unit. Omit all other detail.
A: **40.3** °C
